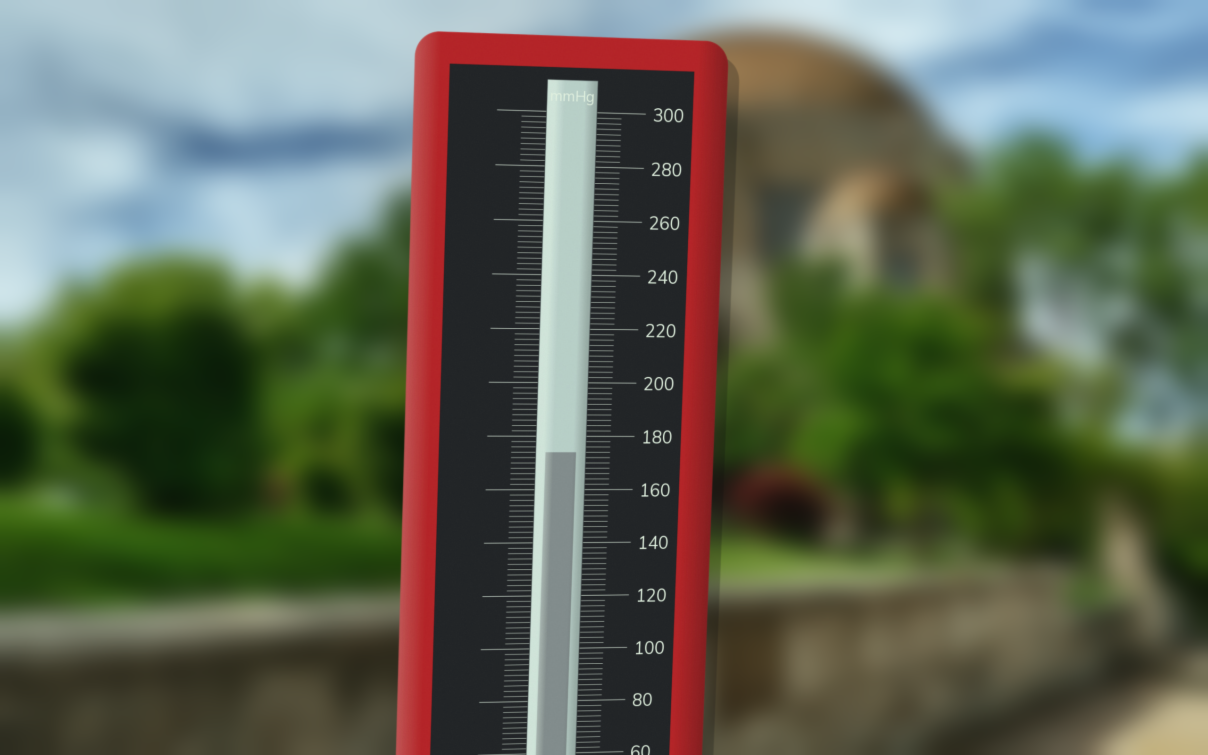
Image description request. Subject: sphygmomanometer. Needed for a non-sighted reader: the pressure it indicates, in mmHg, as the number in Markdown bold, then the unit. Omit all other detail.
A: **174** mmHg
